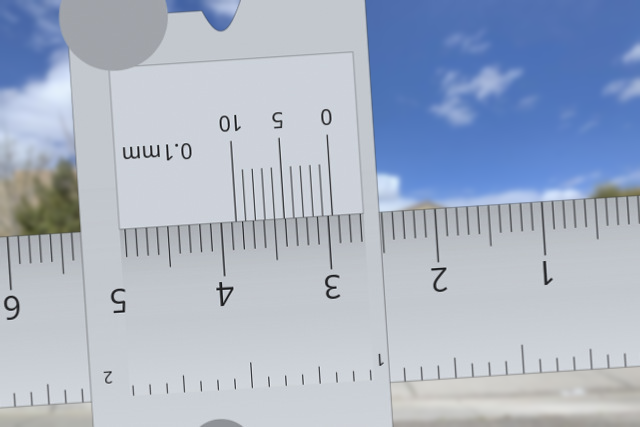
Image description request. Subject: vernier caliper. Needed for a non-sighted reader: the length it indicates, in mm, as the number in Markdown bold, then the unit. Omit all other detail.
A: **29.6** mm
